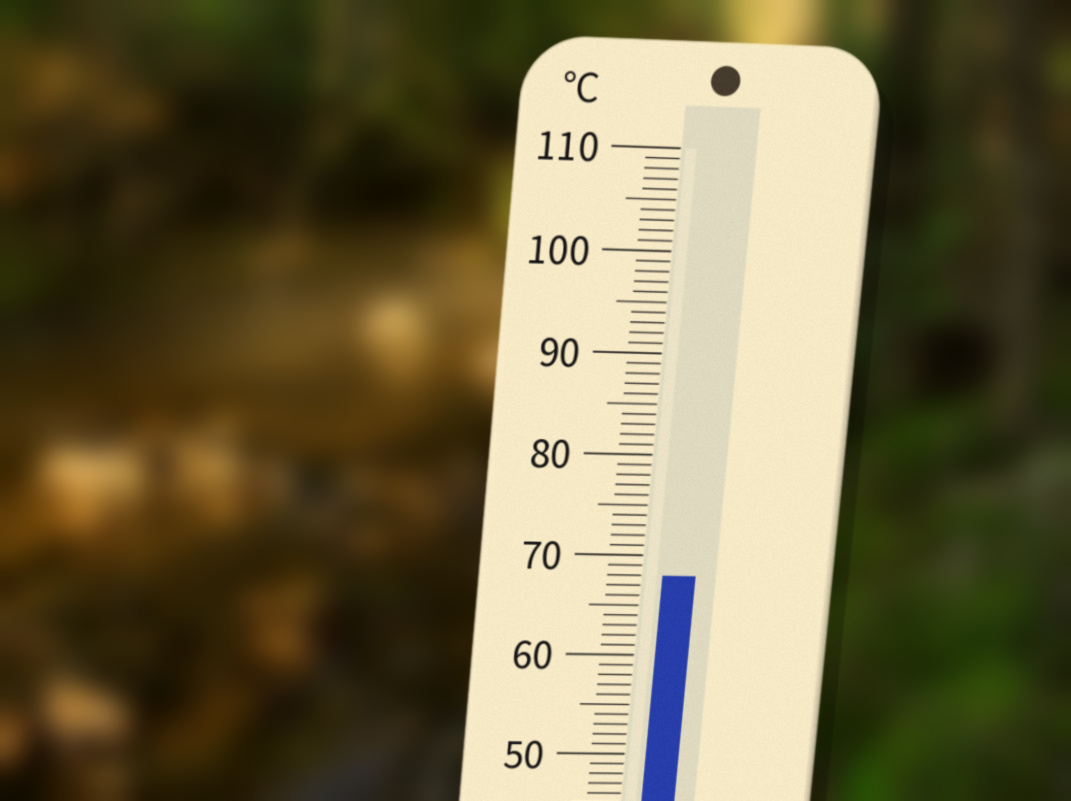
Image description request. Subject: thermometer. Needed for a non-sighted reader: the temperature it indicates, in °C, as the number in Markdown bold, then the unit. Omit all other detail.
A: **68** °C
